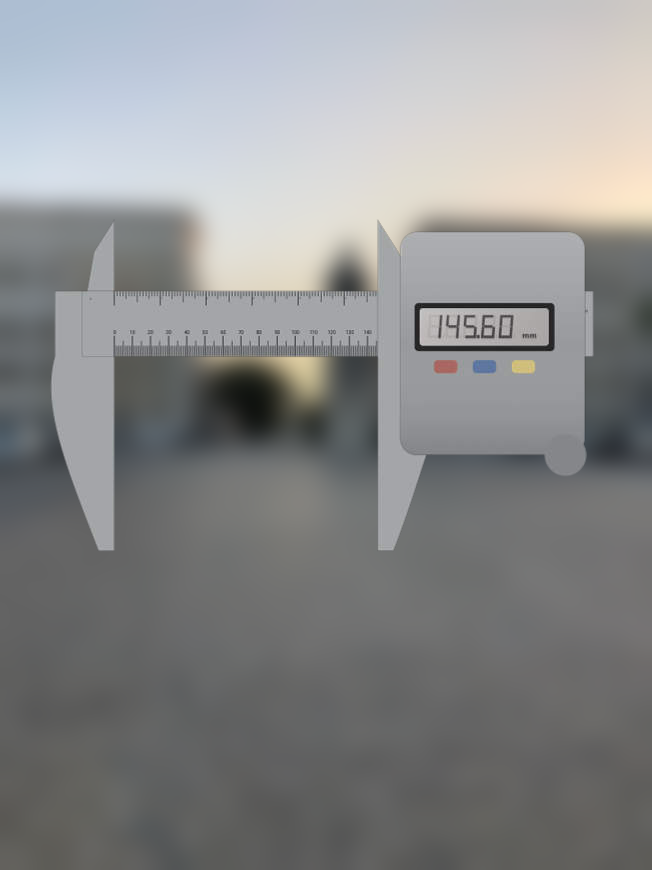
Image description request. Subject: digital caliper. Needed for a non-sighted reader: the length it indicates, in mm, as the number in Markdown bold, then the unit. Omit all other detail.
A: **145.60** mm
